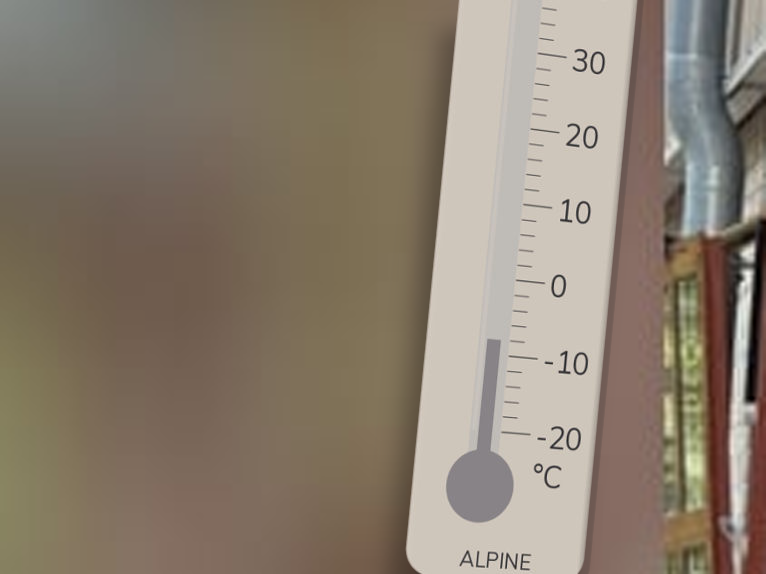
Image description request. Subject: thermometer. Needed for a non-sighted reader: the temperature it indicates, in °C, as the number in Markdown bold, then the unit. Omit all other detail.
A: **-8** °C
